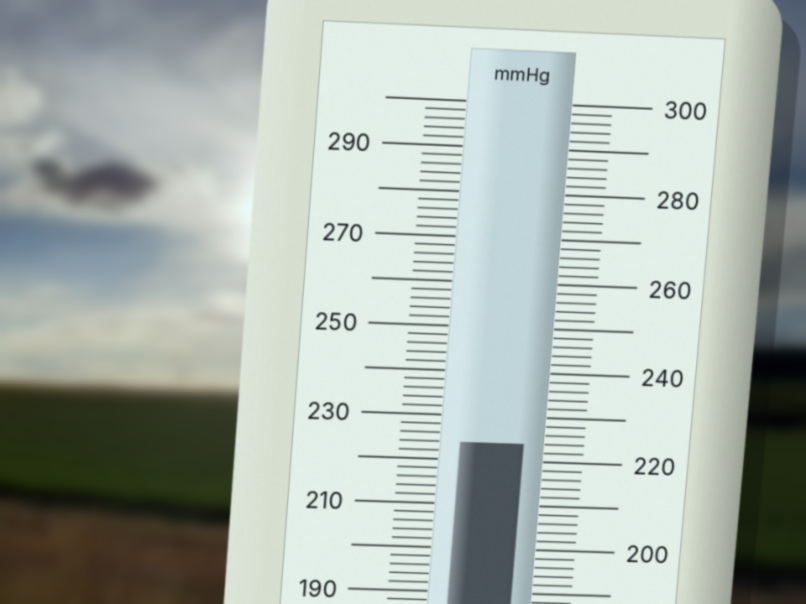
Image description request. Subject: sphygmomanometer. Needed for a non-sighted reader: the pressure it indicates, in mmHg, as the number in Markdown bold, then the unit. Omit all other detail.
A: **224** mmHg
